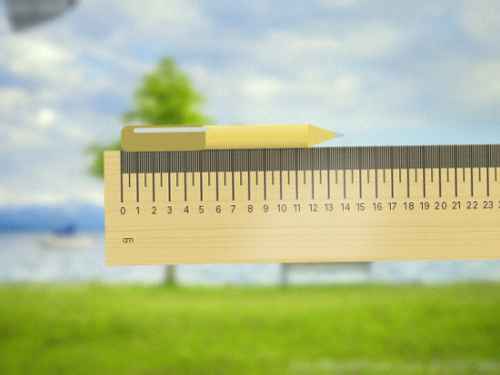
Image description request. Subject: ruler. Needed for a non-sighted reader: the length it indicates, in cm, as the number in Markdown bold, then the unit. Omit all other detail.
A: **14** cm
